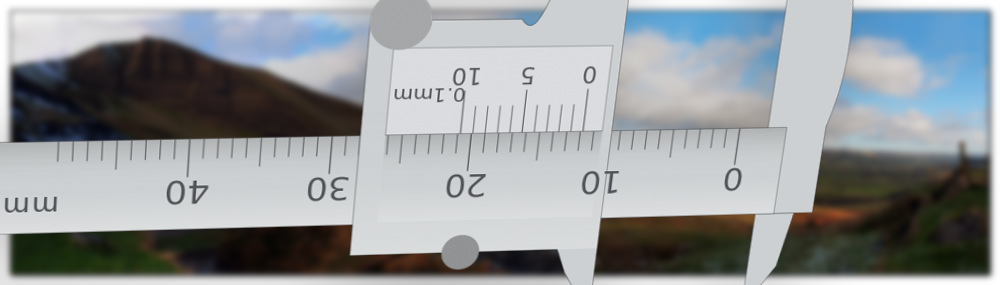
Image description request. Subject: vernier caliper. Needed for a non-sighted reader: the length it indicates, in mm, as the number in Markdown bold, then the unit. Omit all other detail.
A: **11.8** mm
